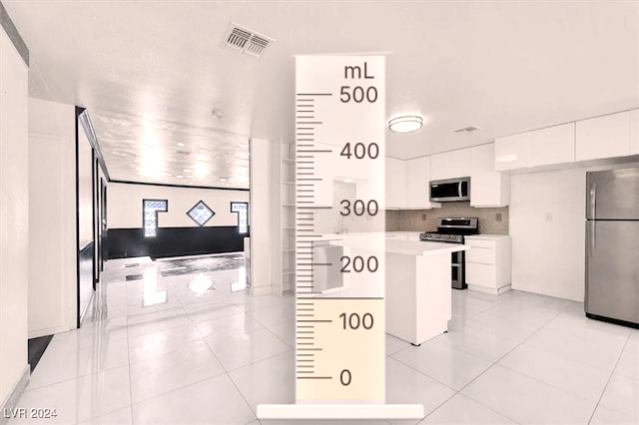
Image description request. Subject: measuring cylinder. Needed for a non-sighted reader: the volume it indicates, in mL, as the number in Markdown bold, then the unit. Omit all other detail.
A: **140** mL
